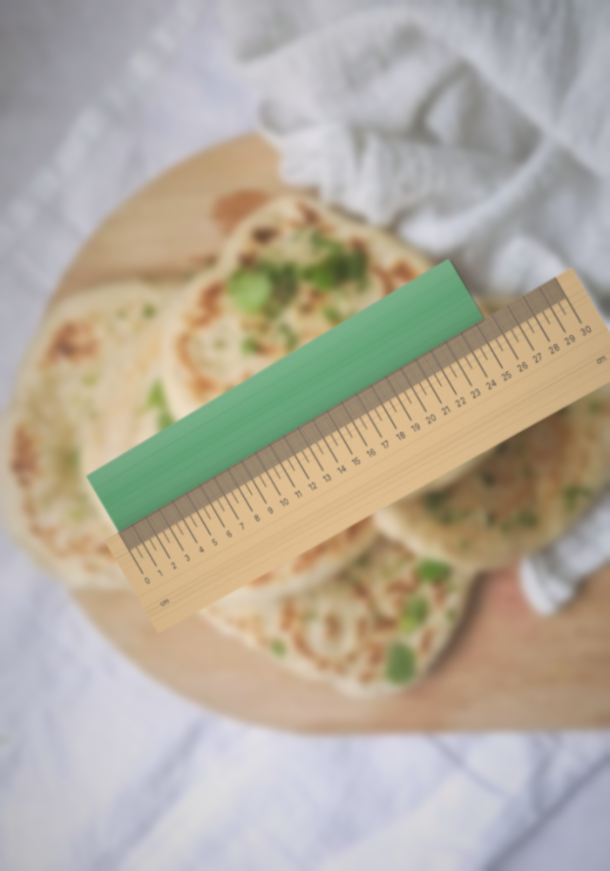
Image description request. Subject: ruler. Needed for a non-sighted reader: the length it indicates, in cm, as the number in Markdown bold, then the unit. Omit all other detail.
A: **25.5** cm
